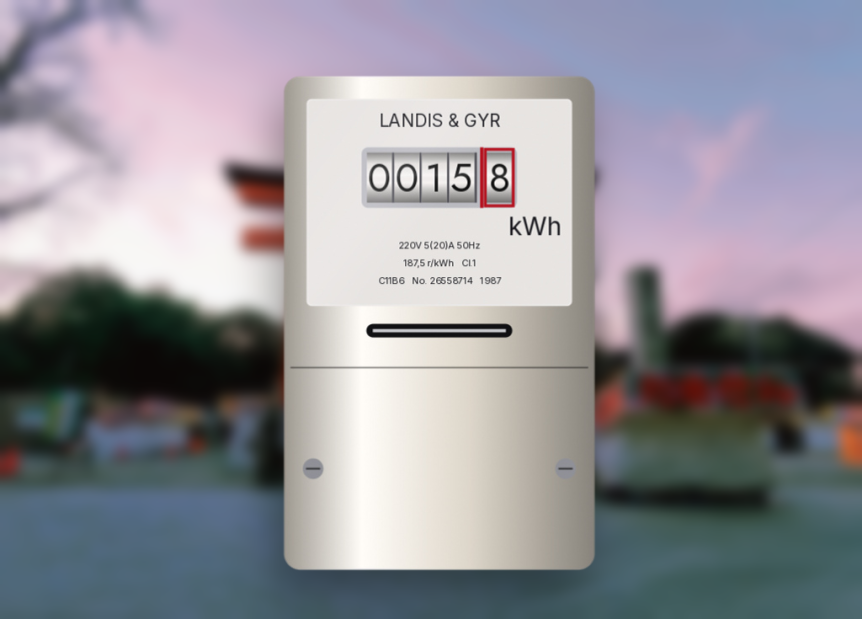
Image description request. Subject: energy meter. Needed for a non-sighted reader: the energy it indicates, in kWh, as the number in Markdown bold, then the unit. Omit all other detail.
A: **15.8** kWh
